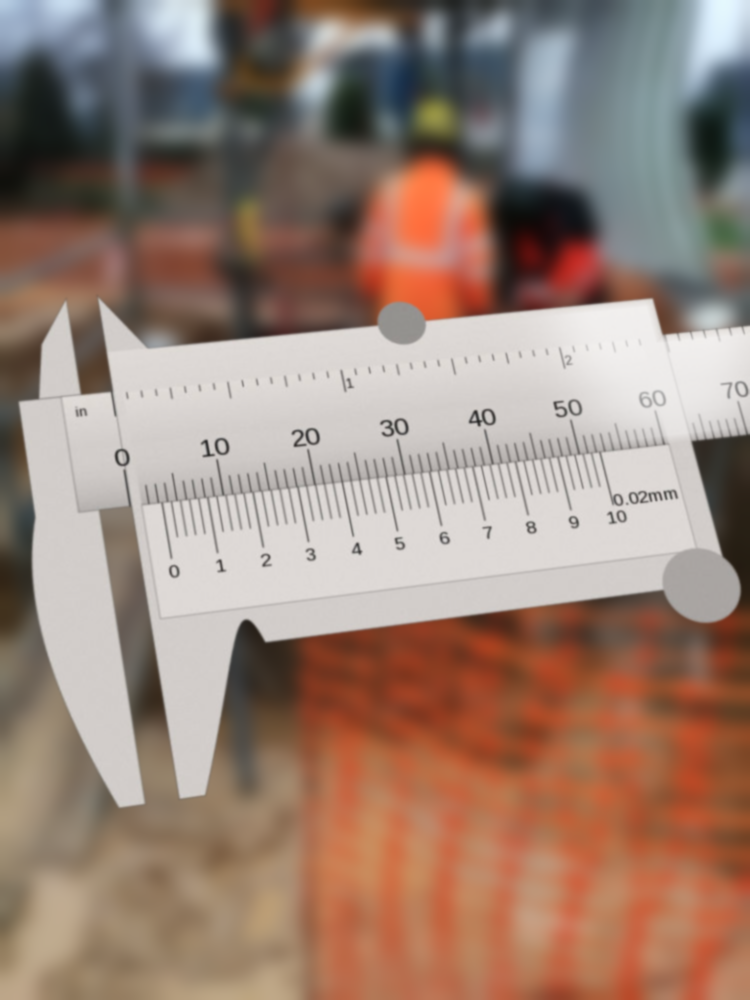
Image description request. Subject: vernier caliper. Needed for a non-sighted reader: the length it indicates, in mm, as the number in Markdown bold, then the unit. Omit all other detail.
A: **3.4** mm
